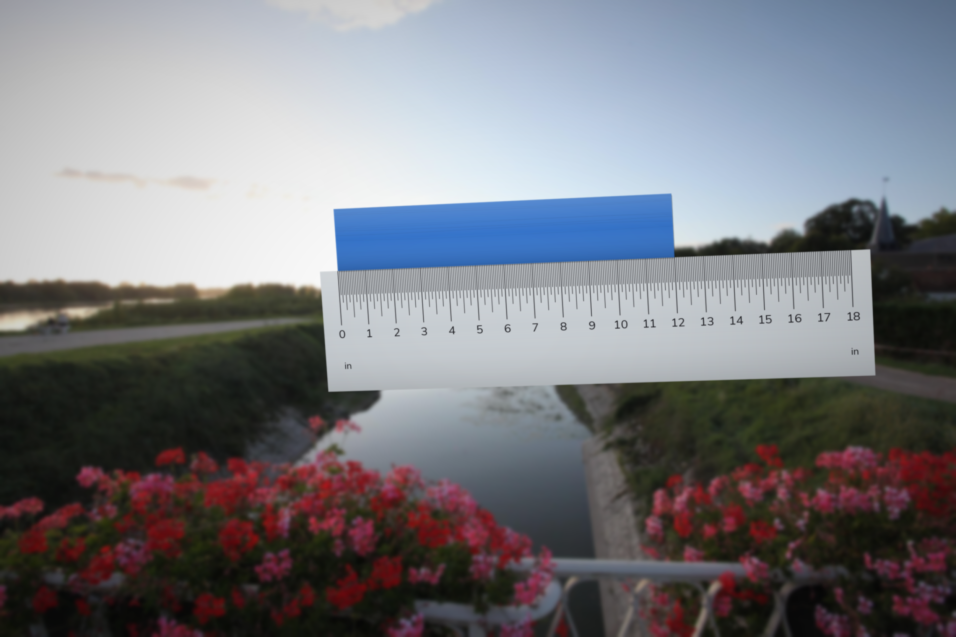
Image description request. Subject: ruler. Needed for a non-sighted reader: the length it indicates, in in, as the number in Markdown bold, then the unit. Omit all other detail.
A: **12** in
